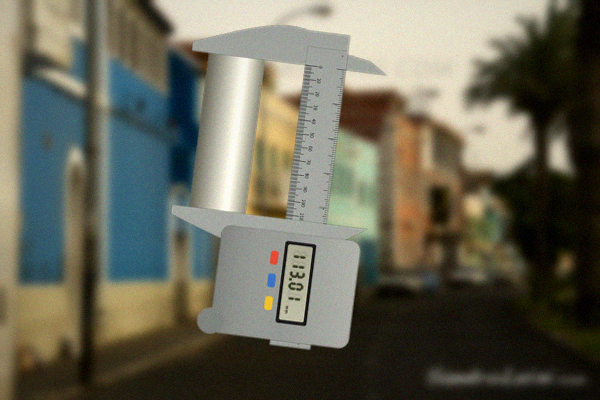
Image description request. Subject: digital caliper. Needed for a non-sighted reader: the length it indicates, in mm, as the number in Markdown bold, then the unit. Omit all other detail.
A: **113.01** mm
